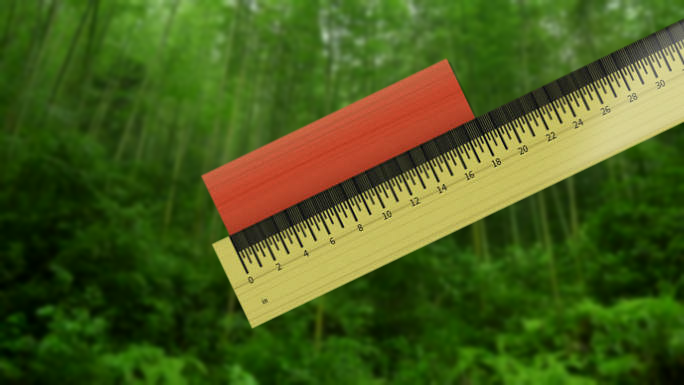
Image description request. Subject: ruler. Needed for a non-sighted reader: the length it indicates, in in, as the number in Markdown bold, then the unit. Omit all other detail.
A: **18** in
